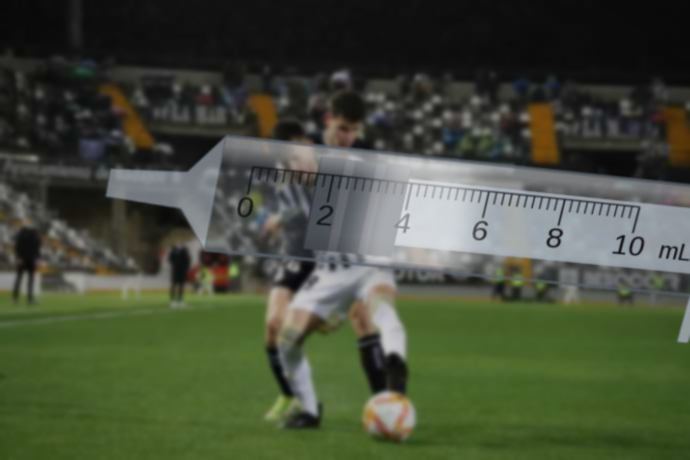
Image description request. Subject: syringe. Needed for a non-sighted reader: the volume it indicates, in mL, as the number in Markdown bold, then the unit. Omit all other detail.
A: **1.6** mL
